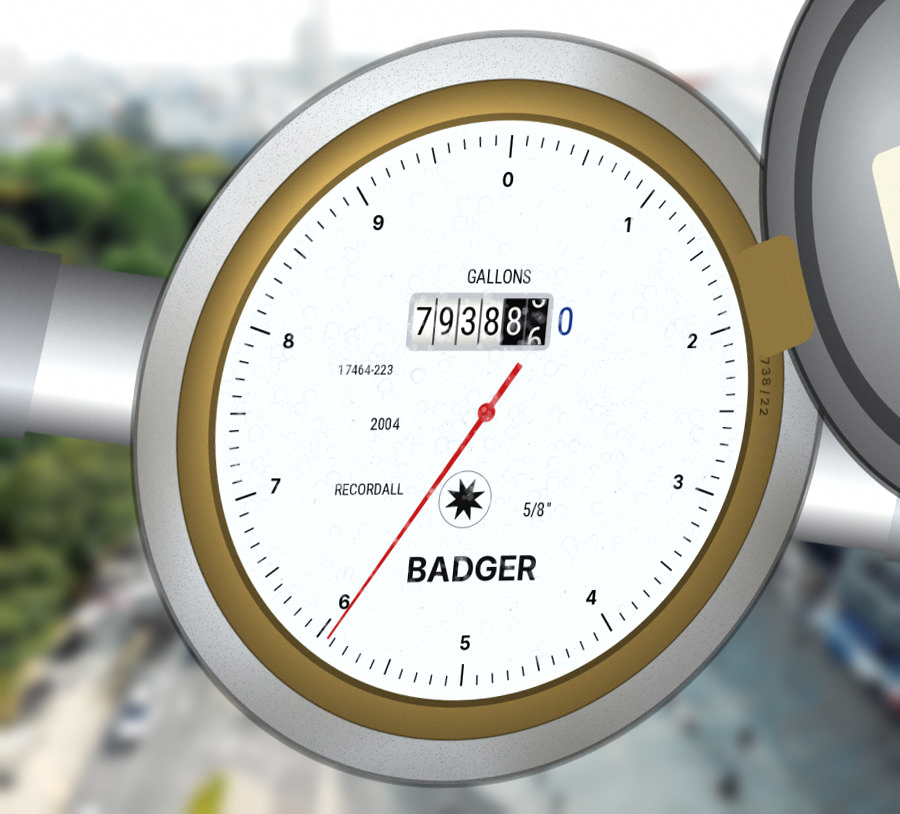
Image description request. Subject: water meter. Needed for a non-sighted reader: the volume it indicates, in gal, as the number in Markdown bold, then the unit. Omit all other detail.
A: **7938855.9** gal
